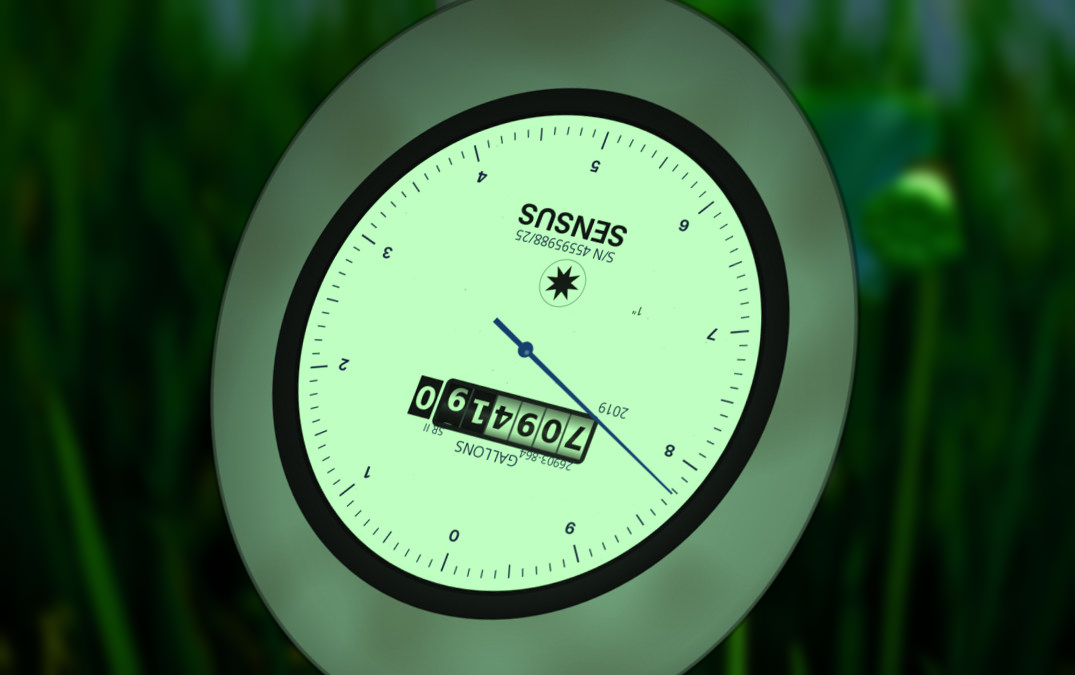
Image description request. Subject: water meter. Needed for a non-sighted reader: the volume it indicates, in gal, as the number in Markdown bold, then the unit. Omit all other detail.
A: **7094188.2** gal
